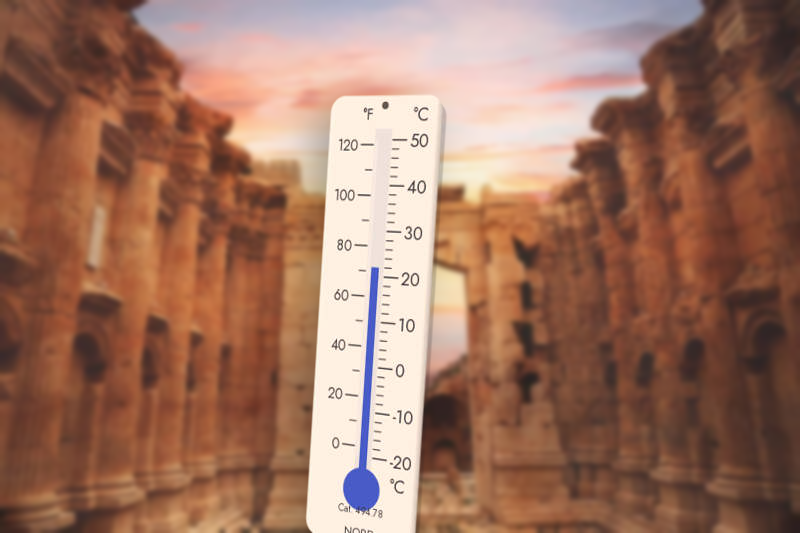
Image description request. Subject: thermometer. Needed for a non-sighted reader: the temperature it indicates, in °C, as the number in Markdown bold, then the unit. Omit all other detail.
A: **22** °C
